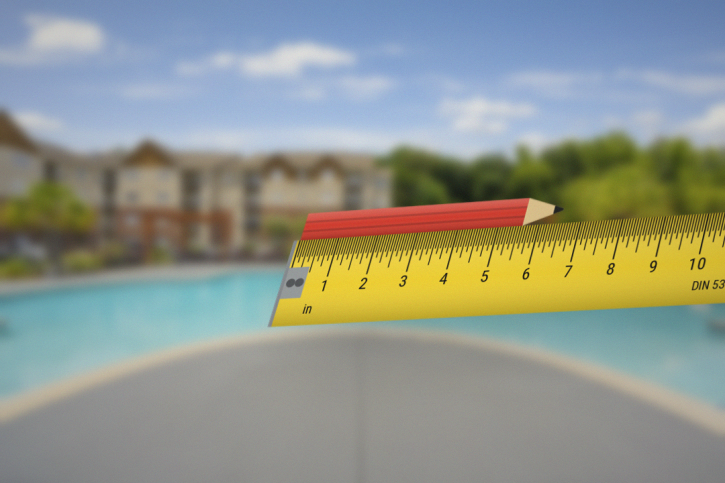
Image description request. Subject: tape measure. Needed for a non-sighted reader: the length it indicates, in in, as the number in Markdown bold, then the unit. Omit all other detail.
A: **6.5** in
